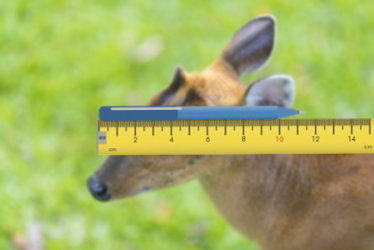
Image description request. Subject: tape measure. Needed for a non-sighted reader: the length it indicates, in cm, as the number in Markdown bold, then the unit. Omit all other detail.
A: **11.5** cm
